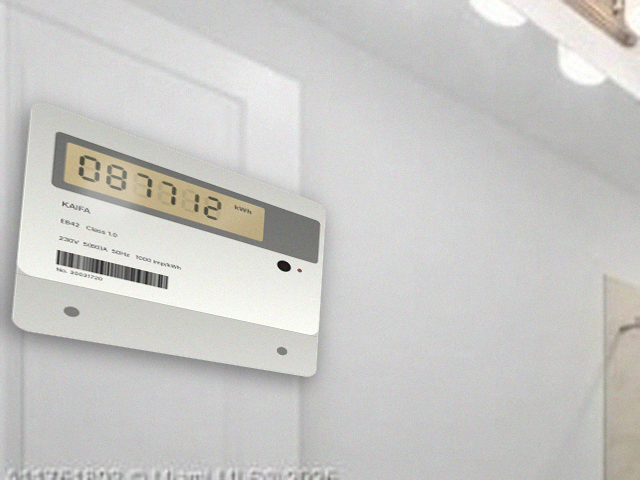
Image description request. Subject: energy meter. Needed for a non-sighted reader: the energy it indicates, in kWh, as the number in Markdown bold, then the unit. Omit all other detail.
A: **87712** kWh
